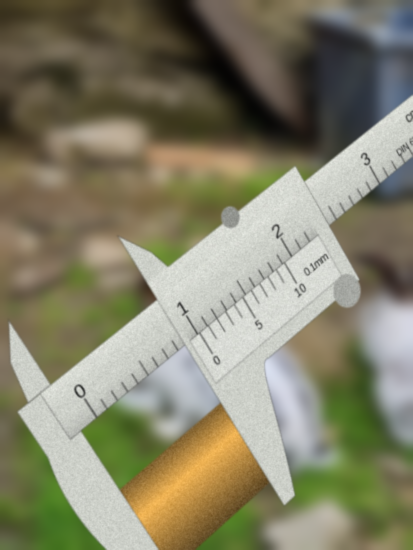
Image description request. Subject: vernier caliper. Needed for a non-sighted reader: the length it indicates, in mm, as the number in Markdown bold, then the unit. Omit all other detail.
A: **10.2** mm
